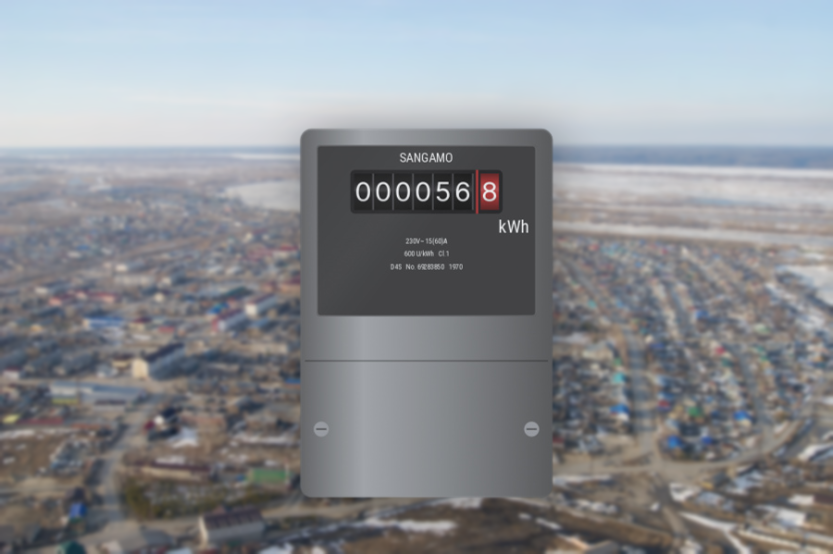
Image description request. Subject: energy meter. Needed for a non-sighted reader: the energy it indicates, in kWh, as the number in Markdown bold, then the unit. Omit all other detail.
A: **56.8** kWh
